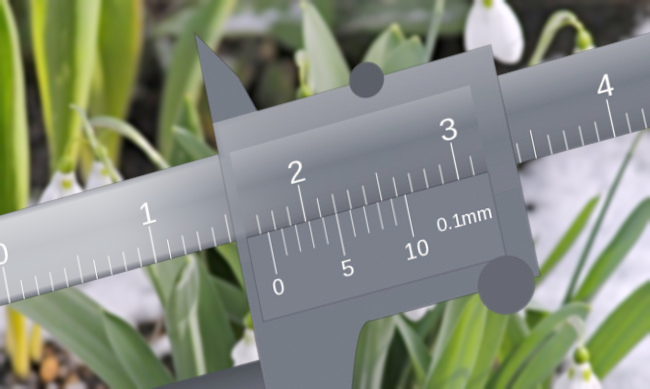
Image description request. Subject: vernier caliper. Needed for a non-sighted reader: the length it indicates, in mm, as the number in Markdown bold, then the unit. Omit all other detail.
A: **17.5** mm
